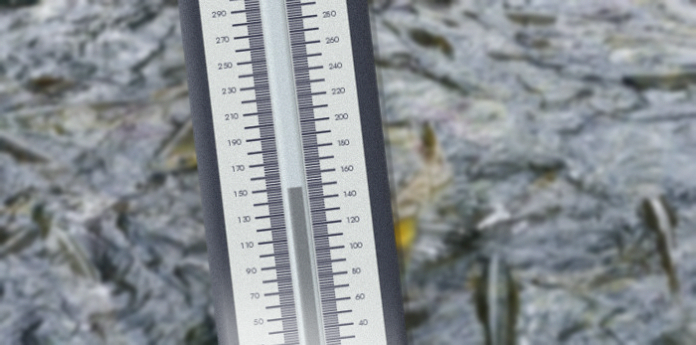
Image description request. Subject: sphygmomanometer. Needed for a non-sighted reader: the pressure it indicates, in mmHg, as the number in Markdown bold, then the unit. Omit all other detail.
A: **150** mmHg
